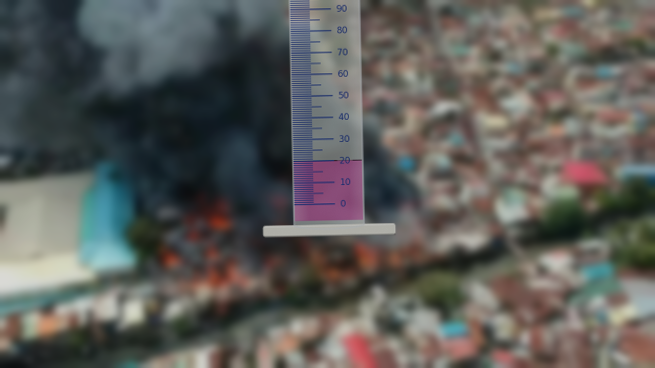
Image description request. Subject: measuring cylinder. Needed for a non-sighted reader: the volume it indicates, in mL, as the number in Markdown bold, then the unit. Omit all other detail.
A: **20** mL
